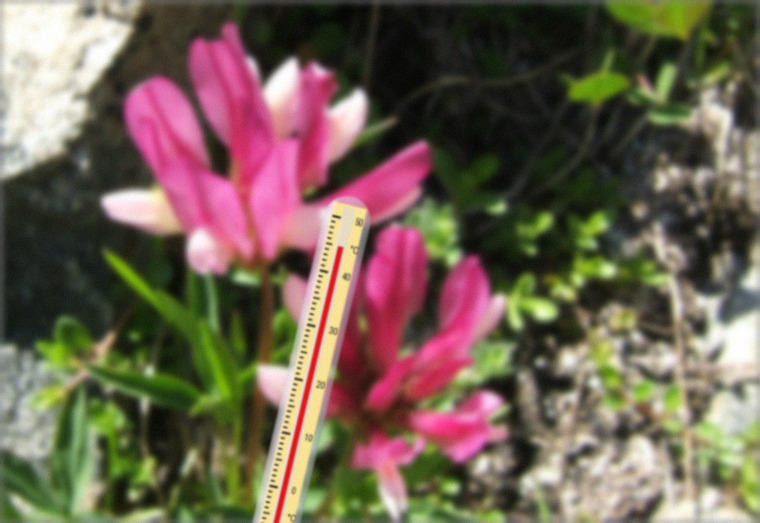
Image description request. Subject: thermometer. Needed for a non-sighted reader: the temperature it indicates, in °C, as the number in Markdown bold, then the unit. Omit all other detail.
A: **45** °C
